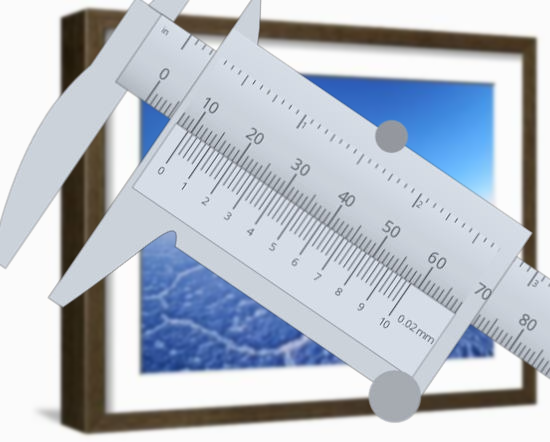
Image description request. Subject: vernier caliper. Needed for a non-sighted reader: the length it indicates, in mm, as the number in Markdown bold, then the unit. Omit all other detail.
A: **9.4** mm
